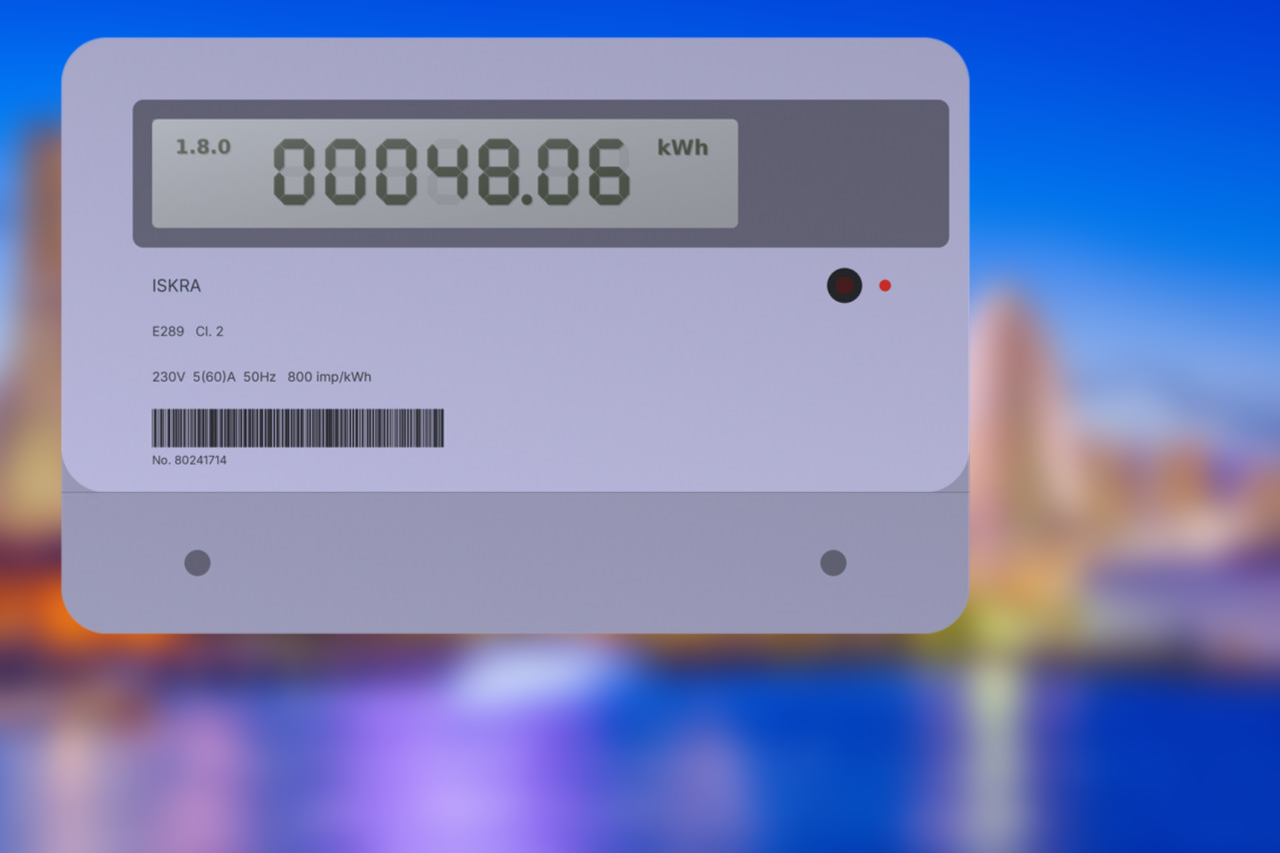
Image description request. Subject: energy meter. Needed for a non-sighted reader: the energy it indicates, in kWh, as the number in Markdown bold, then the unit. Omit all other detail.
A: **48.06** kWh
